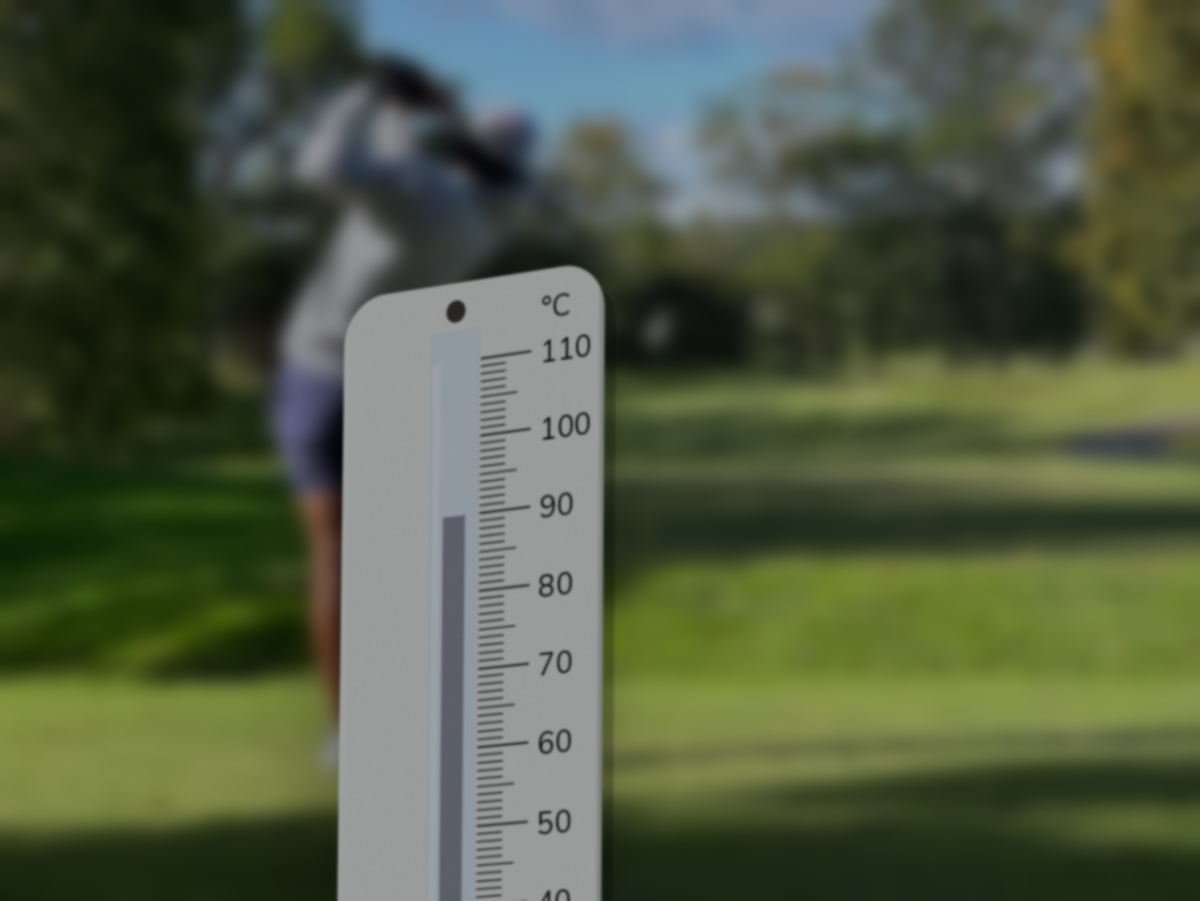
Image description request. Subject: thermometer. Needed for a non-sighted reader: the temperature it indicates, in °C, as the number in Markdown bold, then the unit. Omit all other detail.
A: **90** °C
